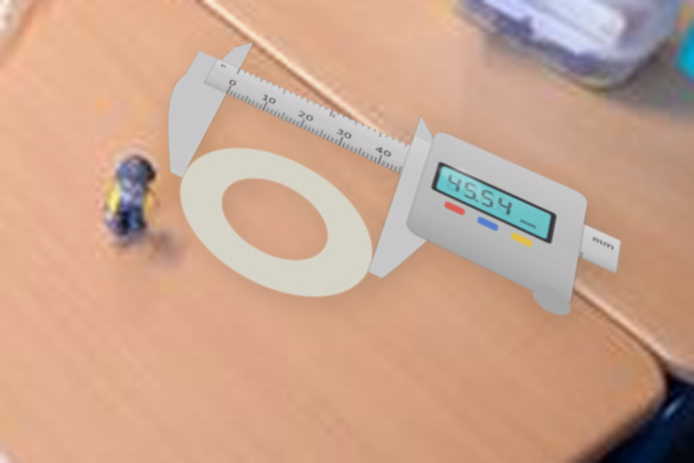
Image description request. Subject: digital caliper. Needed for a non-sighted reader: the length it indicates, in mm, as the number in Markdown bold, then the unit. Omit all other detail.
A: **45.54** mm
